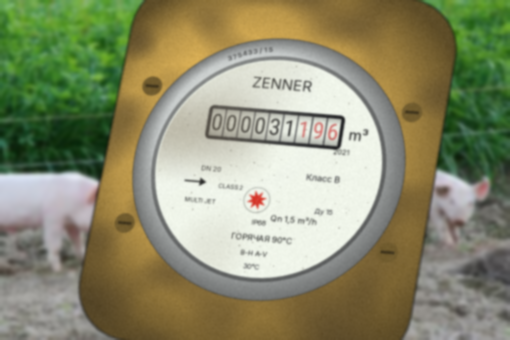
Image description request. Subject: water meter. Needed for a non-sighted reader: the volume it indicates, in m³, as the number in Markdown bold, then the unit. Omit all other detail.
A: **31.196** m³
